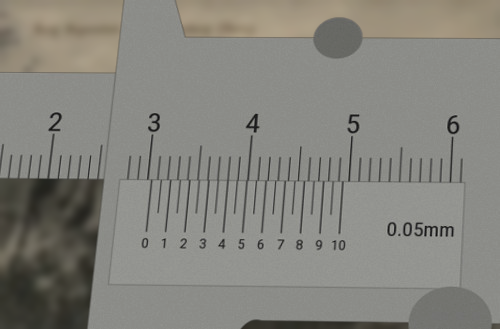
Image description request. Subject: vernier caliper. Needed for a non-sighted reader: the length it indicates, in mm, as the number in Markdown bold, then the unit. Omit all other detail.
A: **30.4** mm
